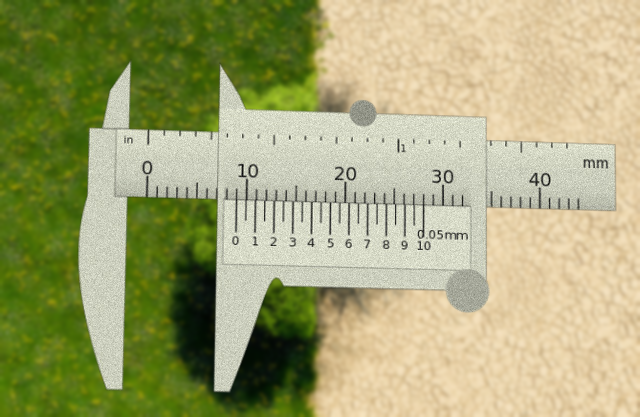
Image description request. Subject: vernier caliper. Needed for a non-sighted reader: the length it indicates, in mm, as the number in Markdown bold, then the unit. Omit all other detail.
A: **9.0** mm
